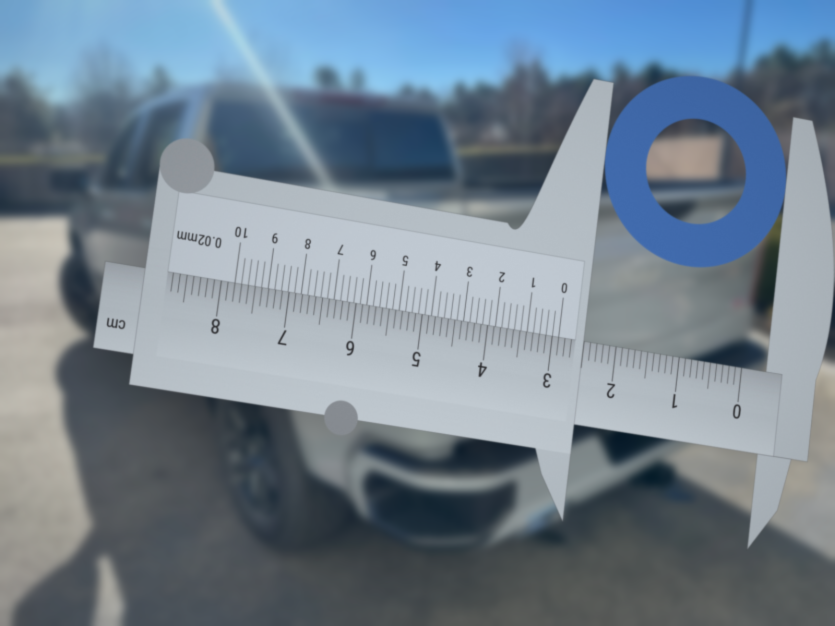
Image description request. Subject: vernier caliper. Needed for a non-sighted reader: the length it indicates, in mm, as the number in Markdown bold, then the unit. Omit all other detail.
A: **29.0** mm
